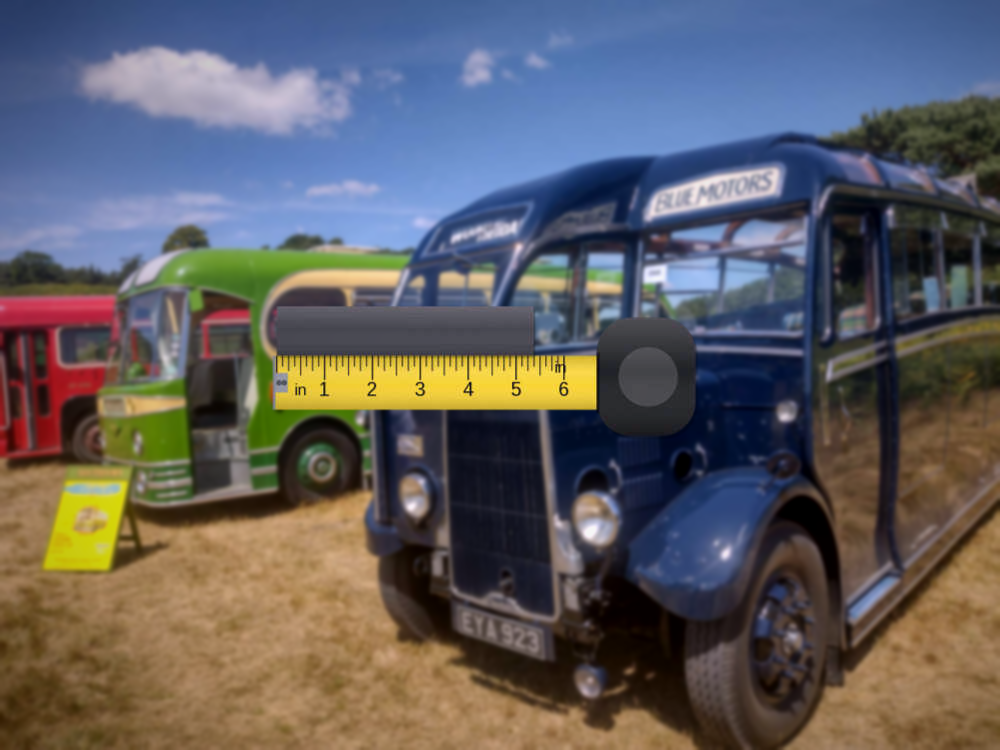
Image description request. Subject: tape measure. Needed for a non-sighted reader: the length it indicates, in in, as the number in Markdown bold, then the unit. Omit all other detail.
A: **5.375** in
